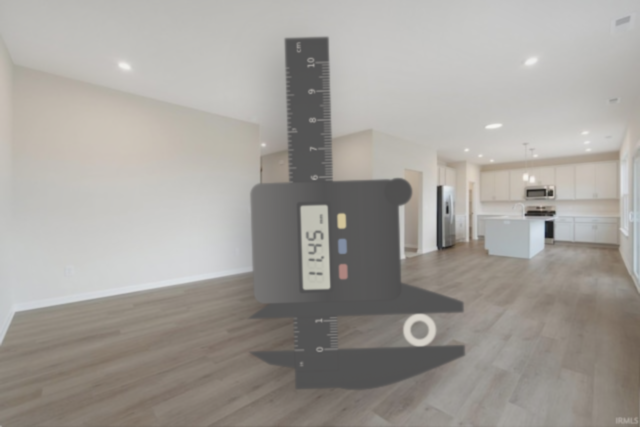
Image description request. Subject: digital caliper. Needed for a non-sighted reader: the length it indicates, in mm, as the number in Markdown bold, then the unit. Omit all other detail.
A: **11.45** mm
